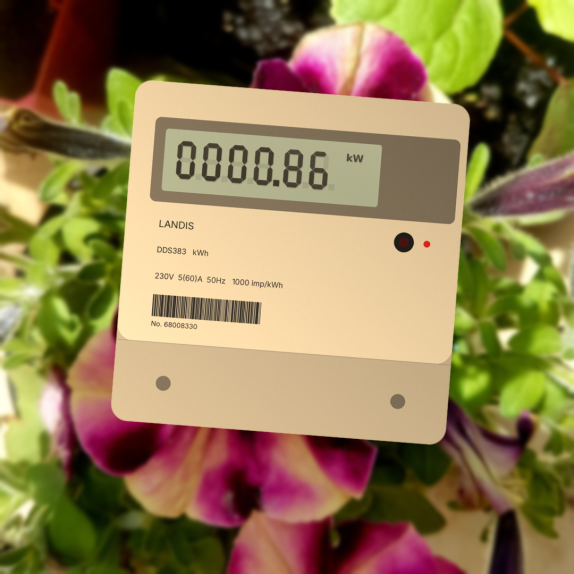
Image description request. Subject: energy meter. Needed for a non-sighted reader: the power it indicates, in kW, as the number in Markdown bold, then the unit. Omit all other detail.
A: **0.86** kW
